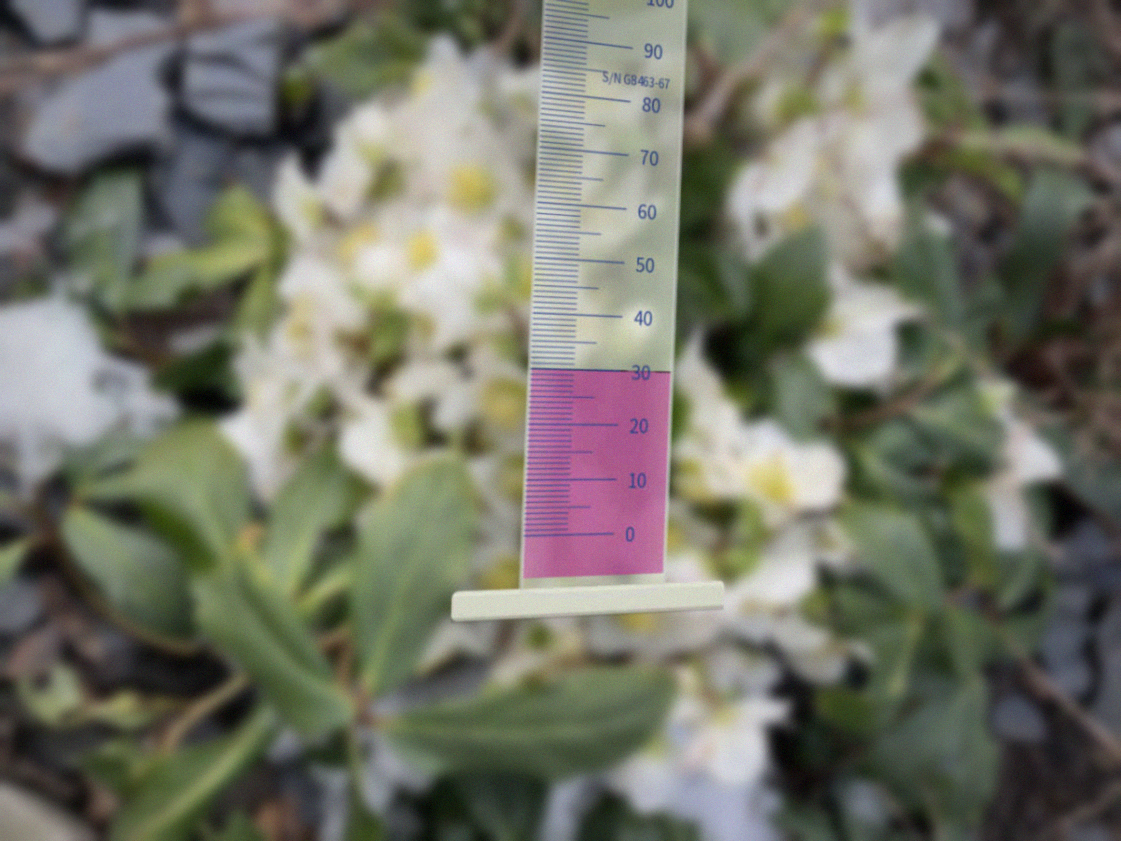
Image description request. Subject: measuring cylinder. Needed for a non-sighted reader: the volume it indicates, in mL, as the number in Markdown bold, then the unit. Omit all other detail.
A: **30** mL
